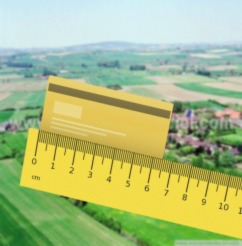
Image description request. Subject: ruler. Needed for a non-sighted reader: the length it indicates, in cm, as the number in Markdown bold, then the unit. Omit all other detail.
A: **6.5** cm
